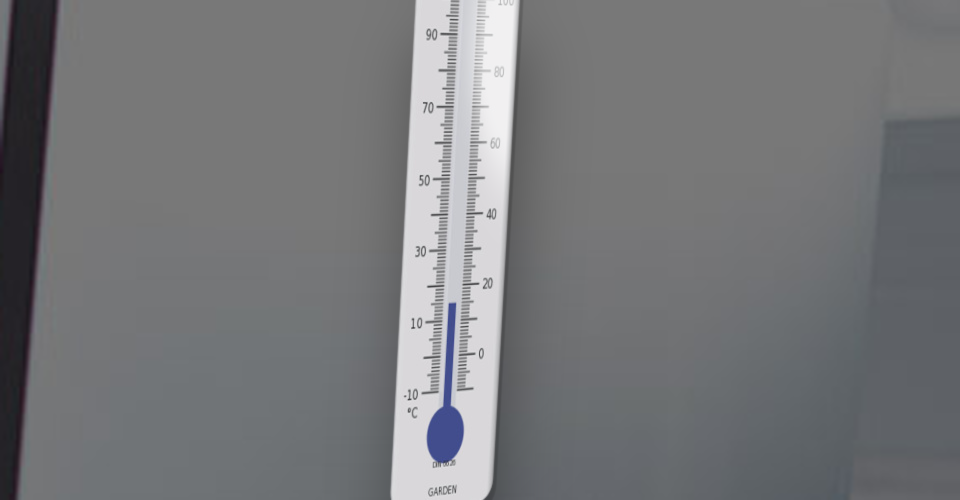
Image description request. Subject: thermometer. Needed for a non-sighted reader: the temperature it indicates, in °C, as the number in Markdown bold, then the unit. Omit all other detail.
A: **15** °C
